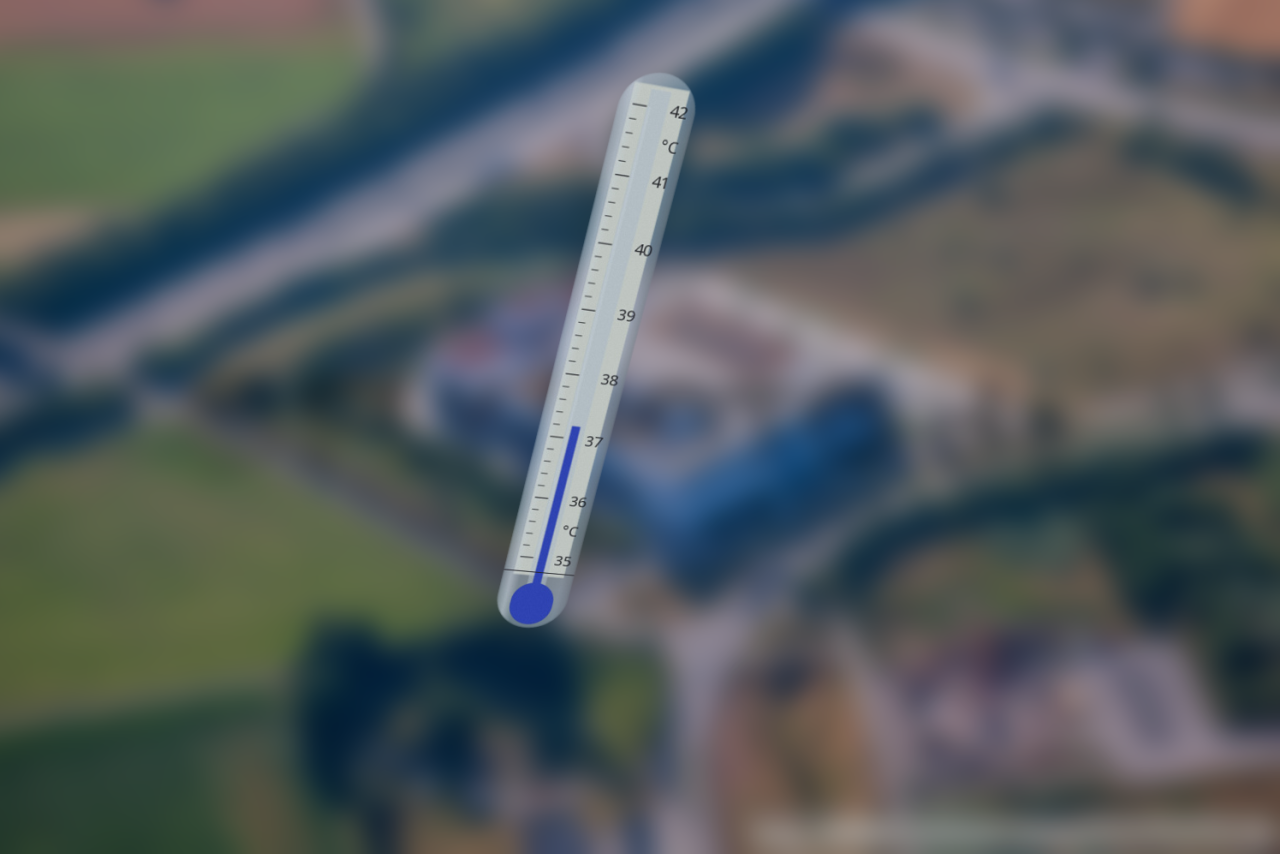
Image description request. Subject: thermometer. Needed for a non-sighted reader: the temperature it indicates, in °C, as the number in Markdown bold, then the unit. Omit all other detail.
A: **37.2** °C
